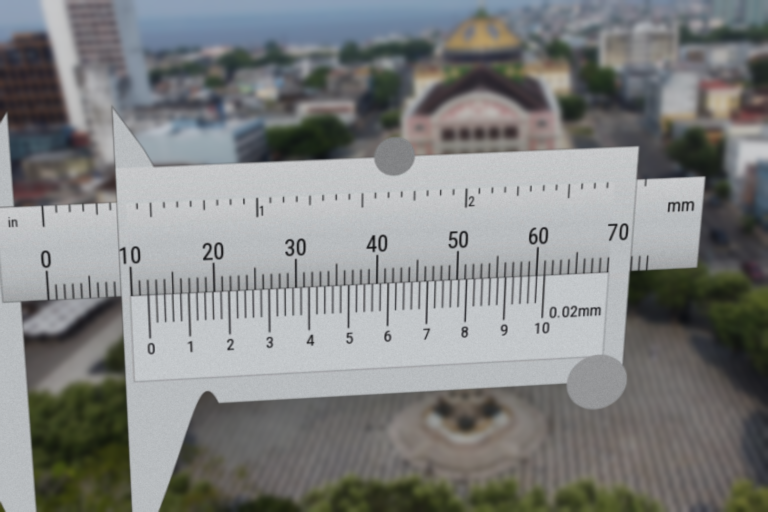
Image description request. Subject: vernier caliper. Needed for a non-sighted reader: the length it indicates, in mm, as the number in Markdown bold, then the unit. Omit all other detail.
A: **12.0** mm
